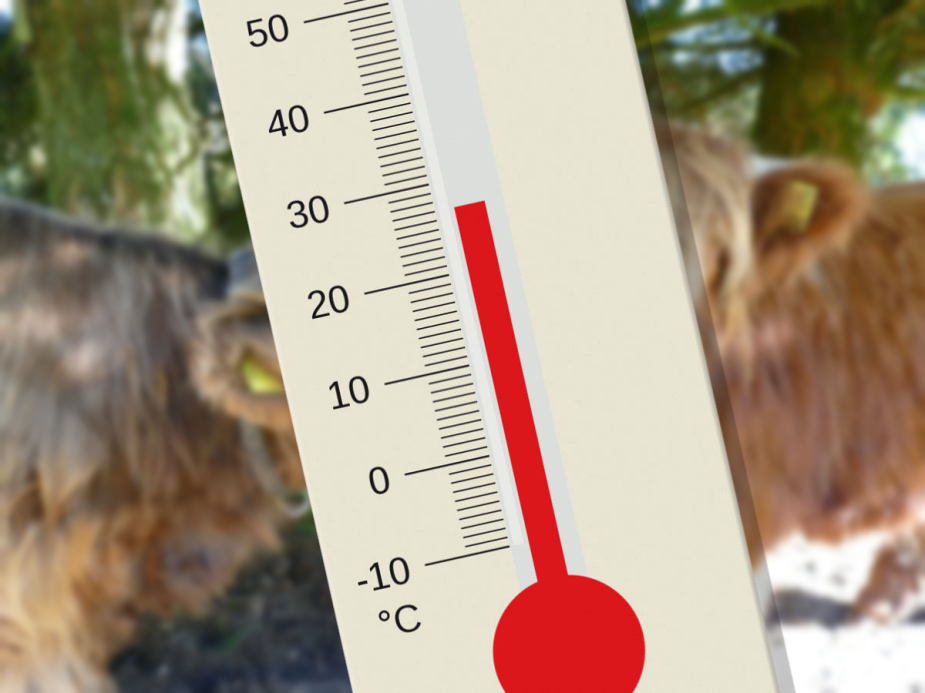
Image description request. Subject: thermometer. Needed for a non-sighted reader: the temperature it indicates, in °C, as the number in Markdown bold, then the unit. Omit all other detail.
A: **27** °C
